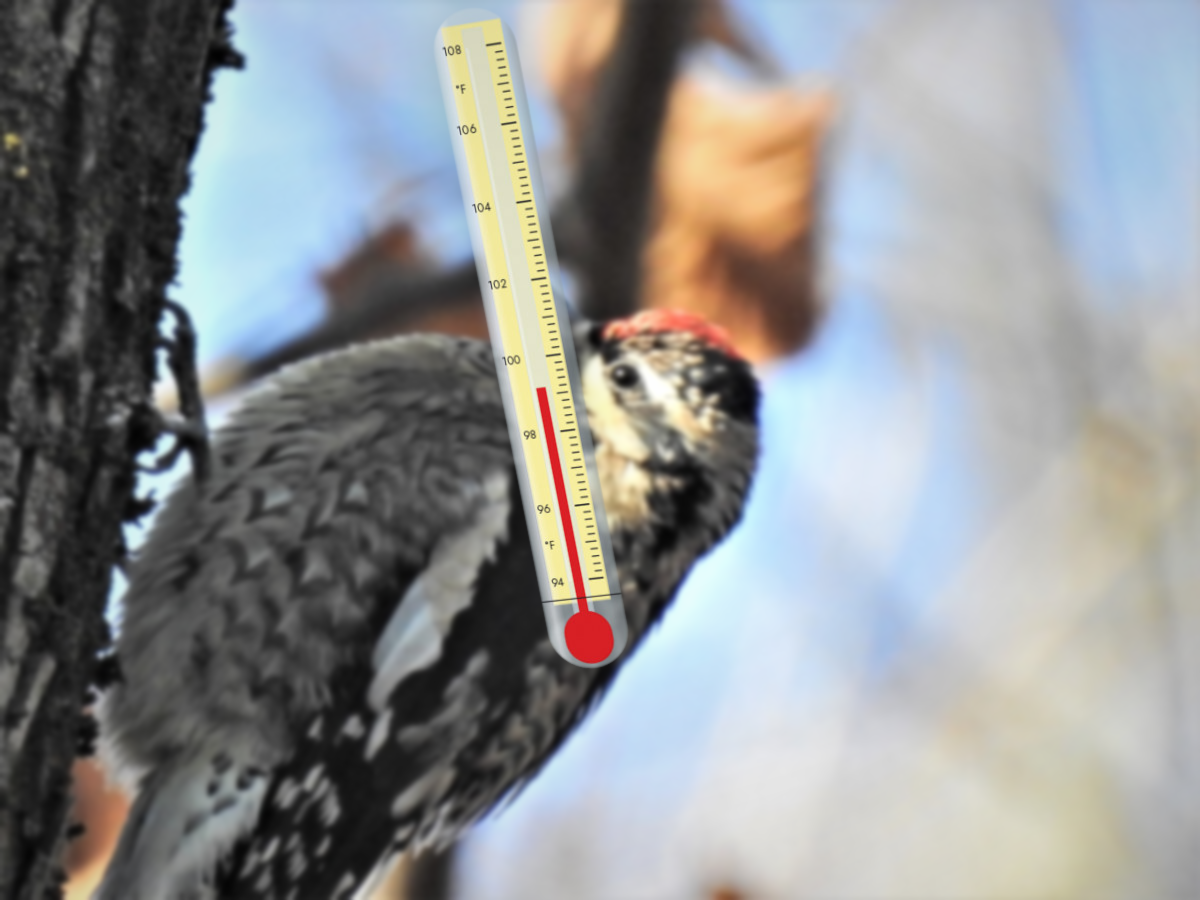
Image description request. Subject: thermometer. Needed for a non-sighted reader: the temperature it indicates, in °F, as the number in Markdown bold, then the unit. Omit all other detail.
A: **99.2** °F
